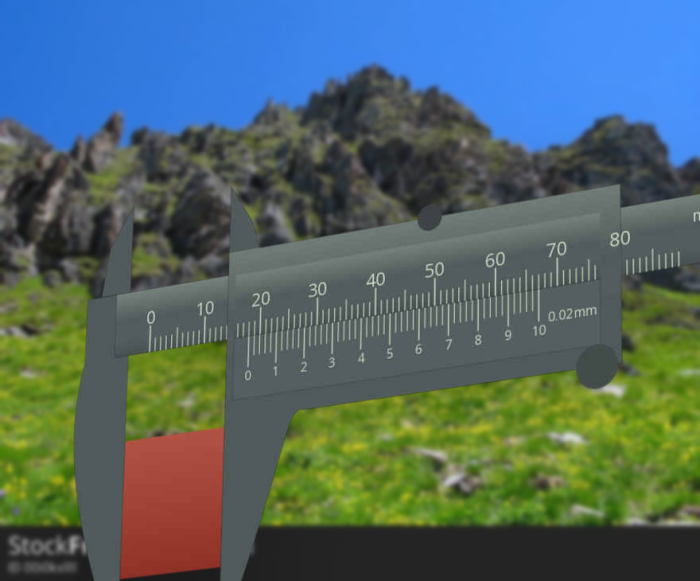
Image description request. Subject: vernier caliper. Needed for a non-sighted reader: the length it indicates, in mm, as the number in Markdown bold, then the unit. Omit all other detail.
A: **18.0** mm
